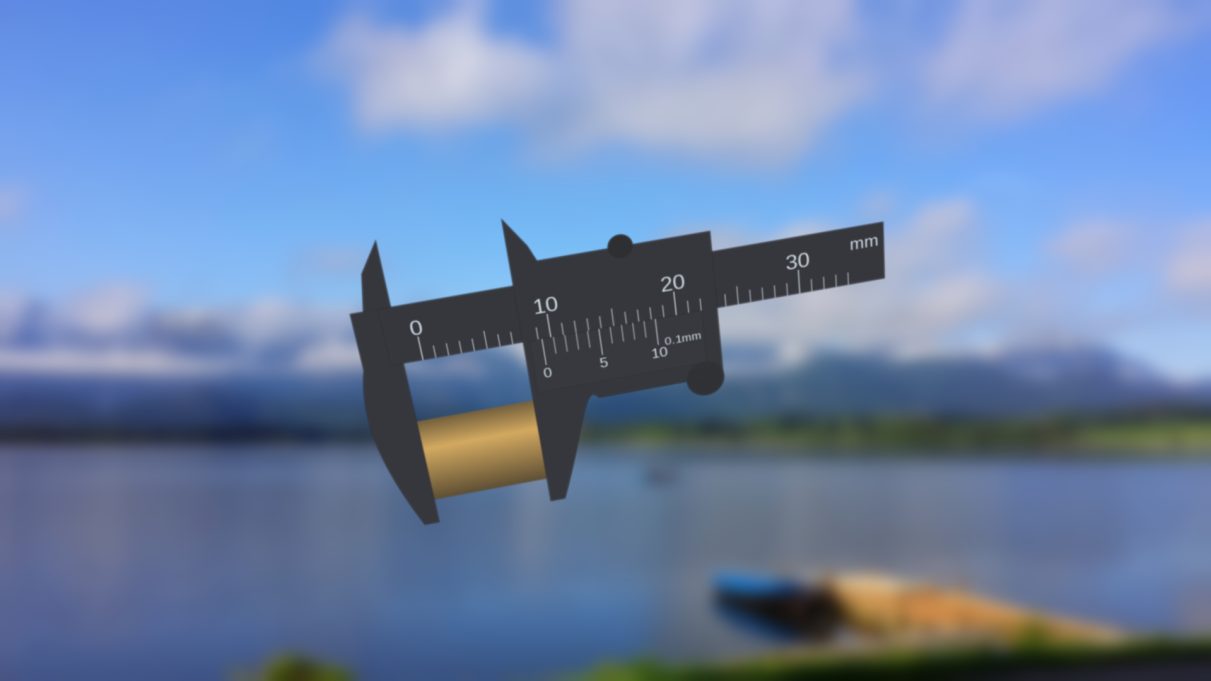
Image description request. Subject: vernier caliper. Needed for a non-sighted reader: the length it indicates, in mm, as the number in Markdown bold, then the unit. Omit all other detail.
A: **9.3** mm
